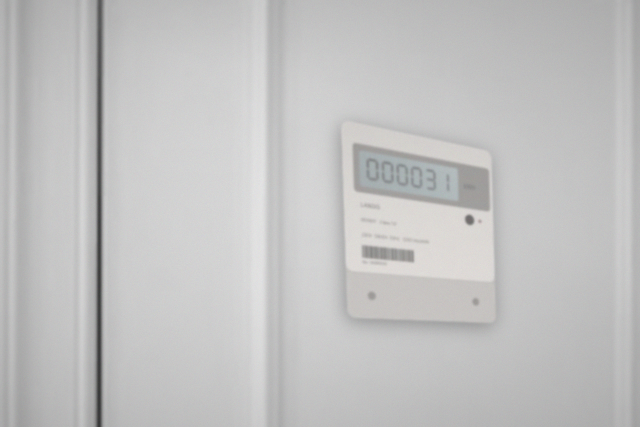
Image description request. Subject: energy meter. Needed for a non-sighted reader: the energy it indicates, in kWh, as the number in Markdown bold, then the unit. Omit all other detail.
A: **31** kWh
